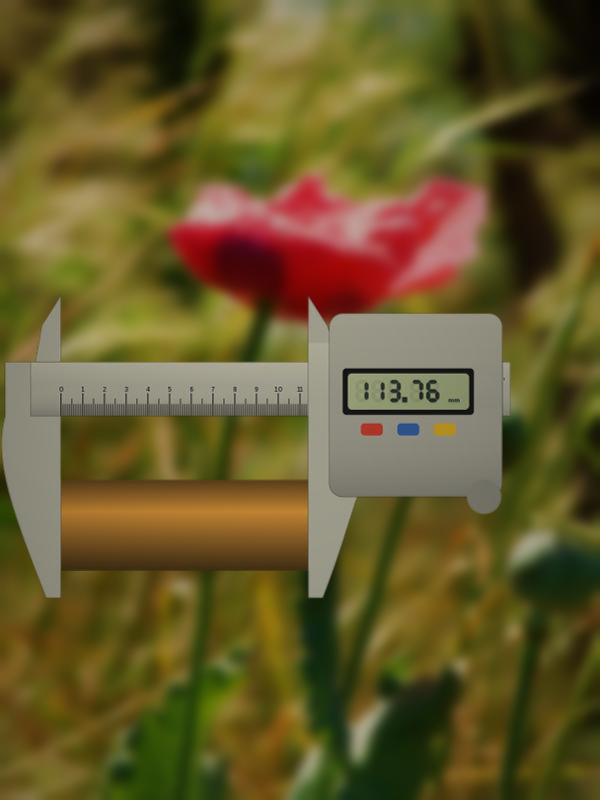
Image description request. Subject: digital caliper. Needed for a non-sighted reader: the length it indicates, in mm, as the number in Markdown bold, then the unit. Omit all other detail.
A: **113.76** mm
